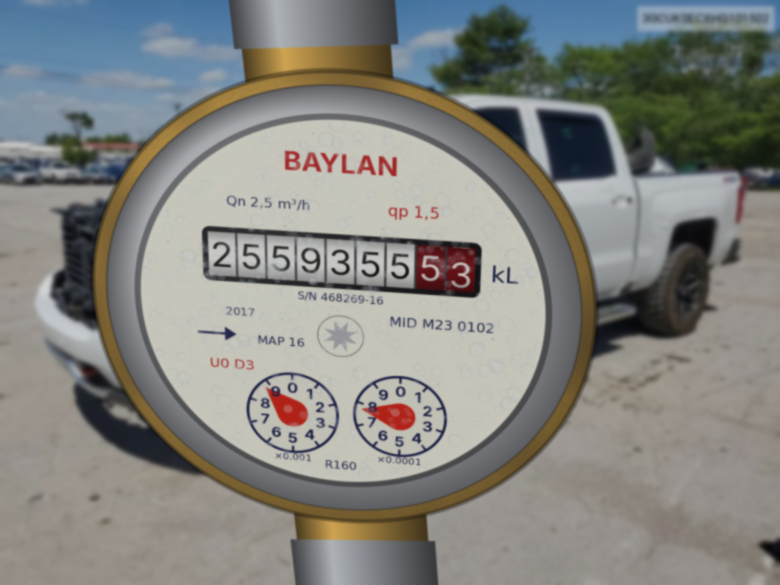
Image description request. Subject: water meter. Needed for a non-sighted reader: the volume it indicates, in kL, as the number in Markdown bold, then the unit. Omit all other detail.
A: **2559355.5287** kL
